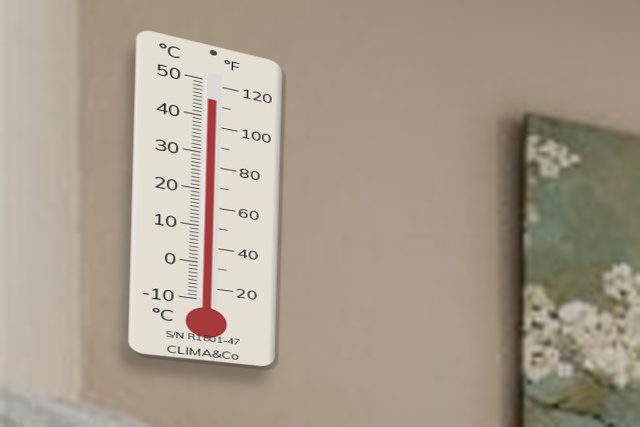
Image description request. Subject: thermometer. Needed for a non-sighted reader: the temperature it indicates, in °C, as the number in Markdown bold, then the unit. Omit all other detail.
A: **45** °C
